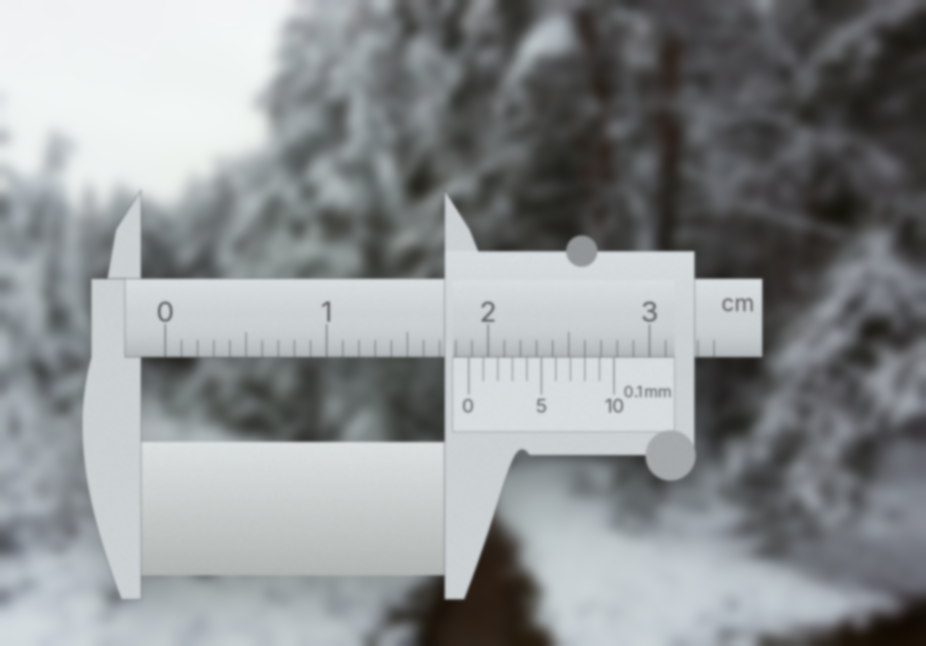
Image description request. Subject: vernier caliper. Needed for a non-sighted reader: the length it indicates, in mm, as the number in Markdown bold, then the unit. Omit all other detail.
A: **18.8** mm
